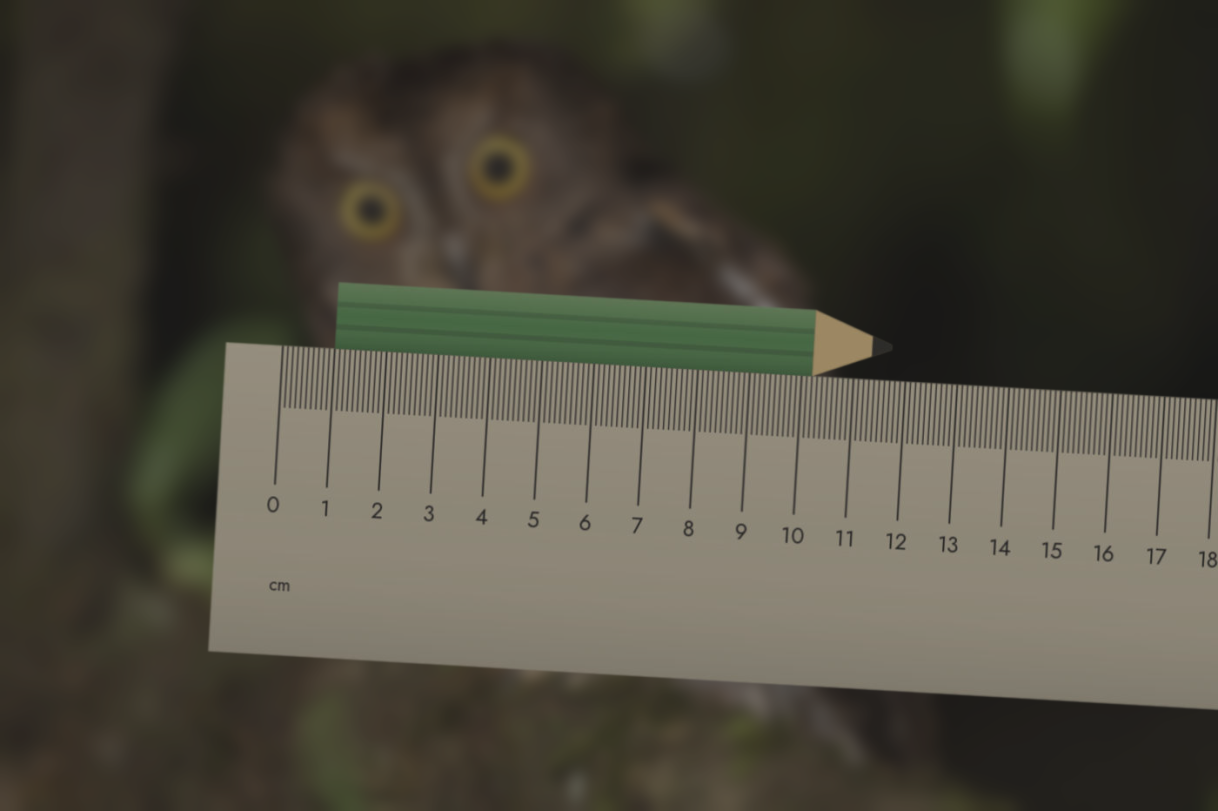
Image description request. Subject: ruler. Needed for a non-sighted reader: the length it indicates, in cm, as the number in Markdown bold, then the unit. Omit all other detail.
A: **10.7** cm
